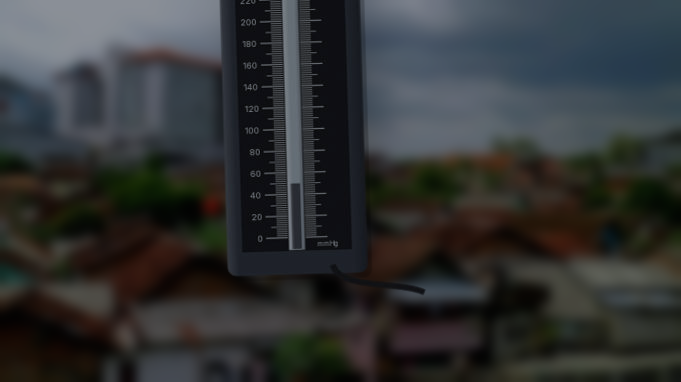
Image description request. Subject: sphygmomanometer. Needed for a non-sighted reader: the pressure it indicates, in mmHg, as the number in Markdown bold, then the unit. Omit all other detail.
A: **50** mmHg
